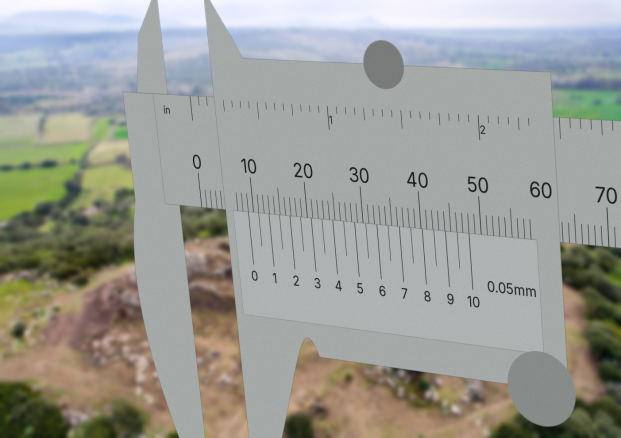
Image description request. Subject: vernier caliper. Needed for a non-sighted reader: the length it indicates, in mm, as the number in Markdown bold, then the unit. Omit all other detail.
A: **9.0** mm
